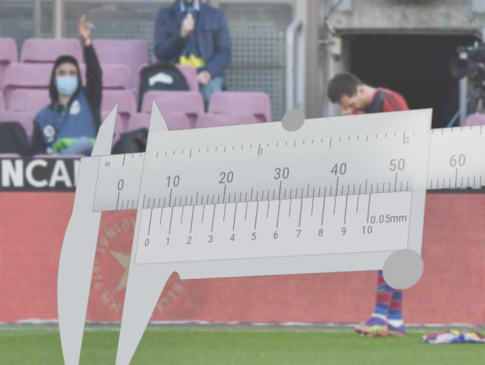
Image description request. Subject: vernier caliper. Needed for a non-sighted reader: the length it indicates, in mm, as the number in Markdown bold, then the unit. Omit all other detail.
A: **6.8** mm
